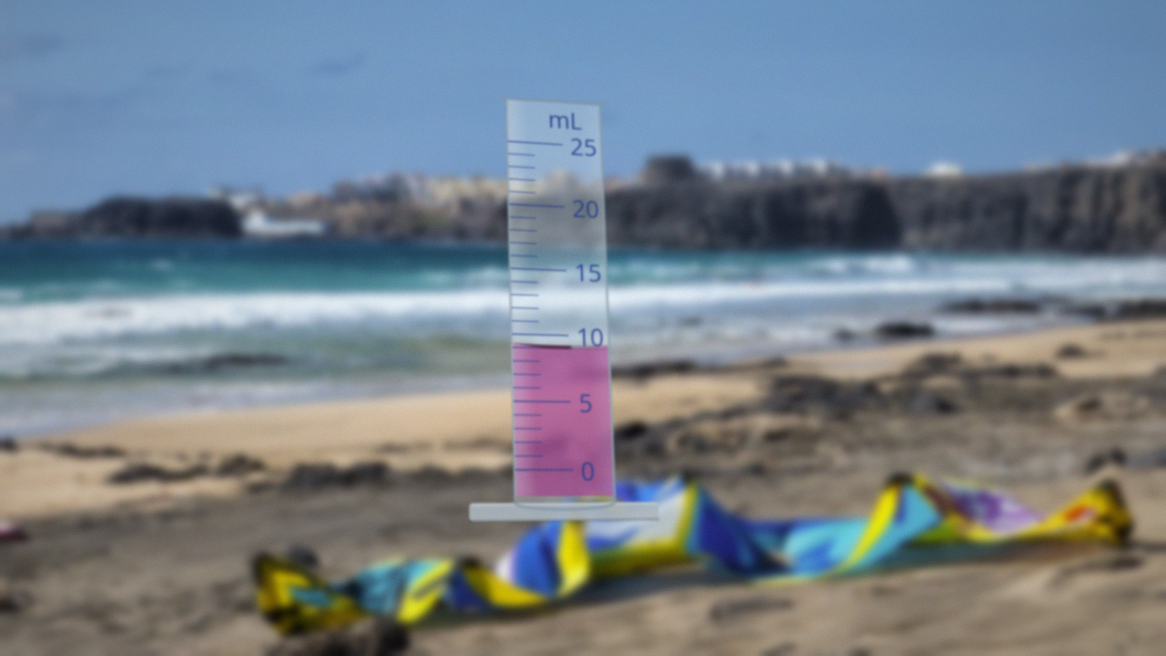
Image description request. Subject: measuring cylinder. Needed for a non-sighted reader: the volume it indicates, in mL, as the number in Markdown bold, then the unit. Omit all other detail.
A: **9** mL
